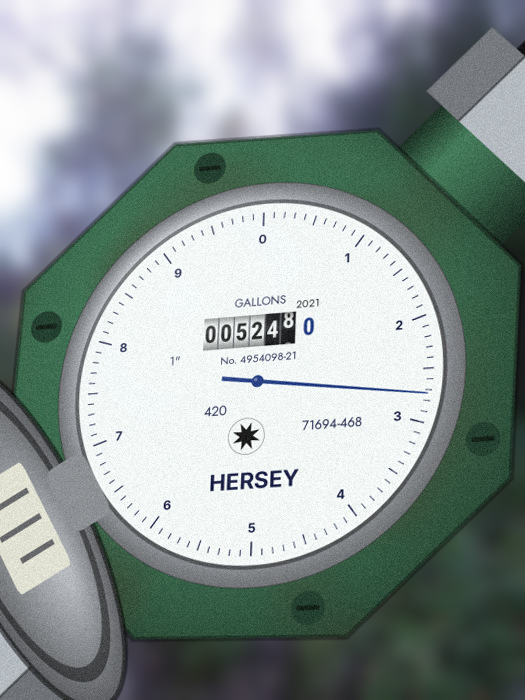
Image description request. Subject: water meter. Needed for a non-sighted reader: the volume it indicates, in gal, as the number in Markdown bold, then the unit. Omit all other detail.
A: **52482.7** gal
